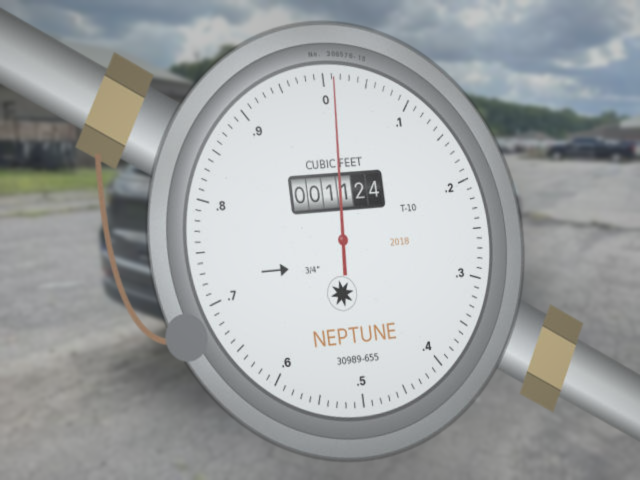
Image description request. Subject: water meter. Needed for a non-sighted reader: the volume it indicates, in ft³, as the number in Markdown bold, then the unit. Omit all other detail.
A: **1124.01** ft³
